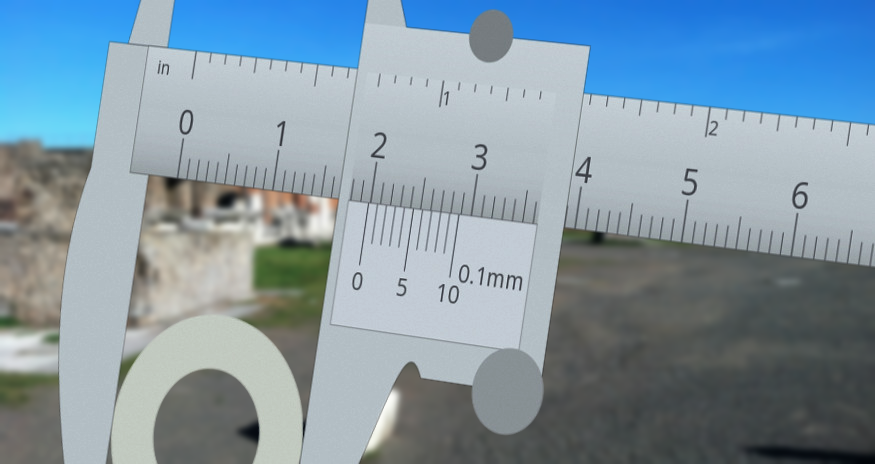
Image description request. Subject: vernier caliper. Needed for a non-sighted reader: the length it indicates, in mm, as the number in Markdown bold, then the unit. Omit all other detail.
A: **19.8** mm
